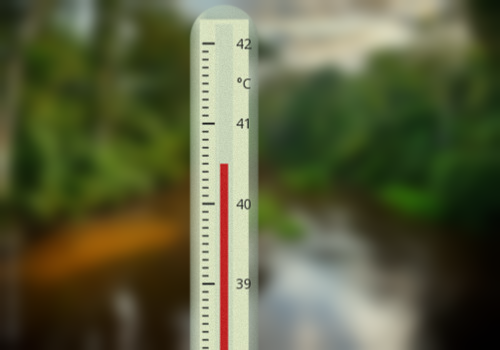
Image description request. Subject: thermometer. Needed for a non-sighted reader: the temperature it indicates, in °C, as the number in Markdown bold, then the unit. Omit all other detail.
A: **40.5** °C
